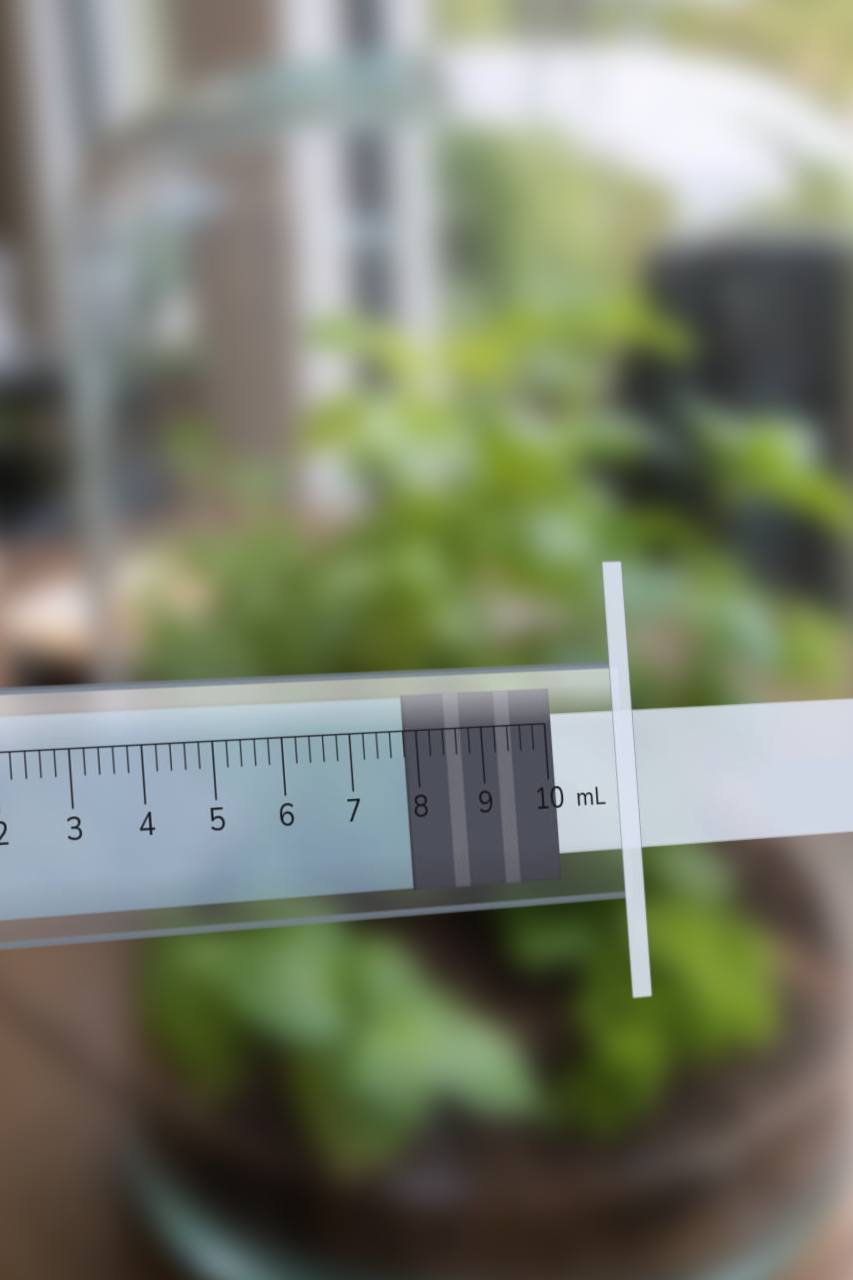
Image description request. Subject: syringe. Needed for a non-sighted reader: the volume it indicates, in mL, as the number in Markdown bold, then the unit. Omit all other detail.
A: **7.8** mL
